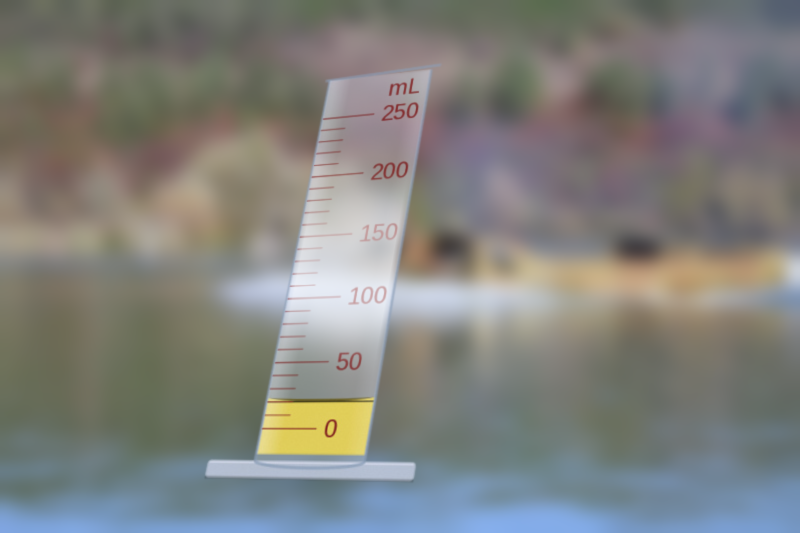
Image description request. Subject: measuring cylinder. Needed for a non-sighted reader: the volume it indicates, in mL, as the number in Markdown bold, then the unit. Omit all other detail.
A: **20** mL
